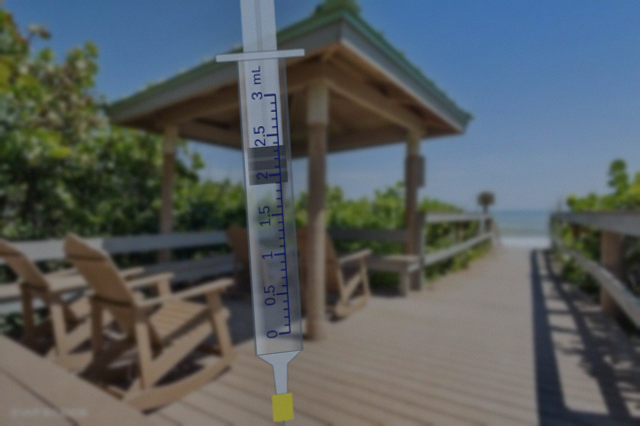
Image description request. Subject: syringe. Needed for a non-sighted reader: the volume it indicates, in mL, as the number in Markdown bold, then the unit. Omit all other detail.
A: **1.9** mL
